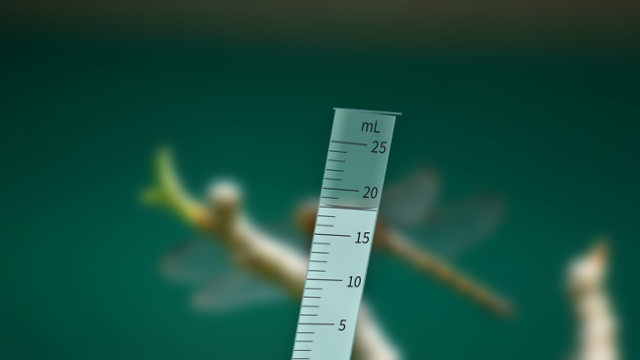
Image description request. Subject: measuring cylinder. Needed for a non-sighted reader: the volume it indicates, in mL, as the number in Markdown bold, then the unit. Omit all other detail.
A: **18** mL
